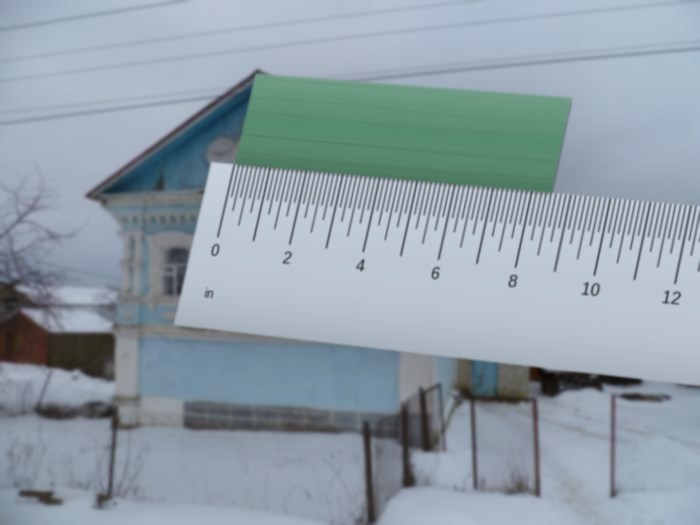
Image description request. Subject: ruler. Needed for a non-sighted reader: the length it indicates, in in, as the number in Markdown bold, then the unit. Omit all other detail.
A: **8.5** in
